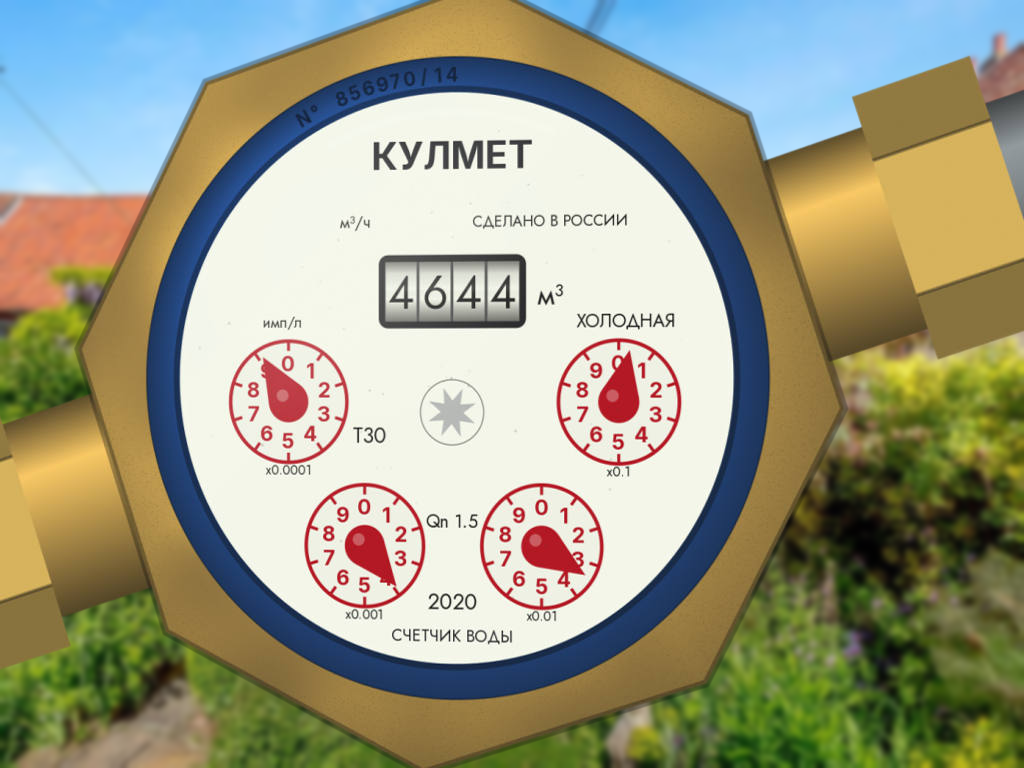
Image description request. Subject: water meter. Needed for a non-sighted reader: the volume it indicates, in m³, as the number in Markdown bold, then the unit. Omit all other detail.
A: **4644.0339** m³
